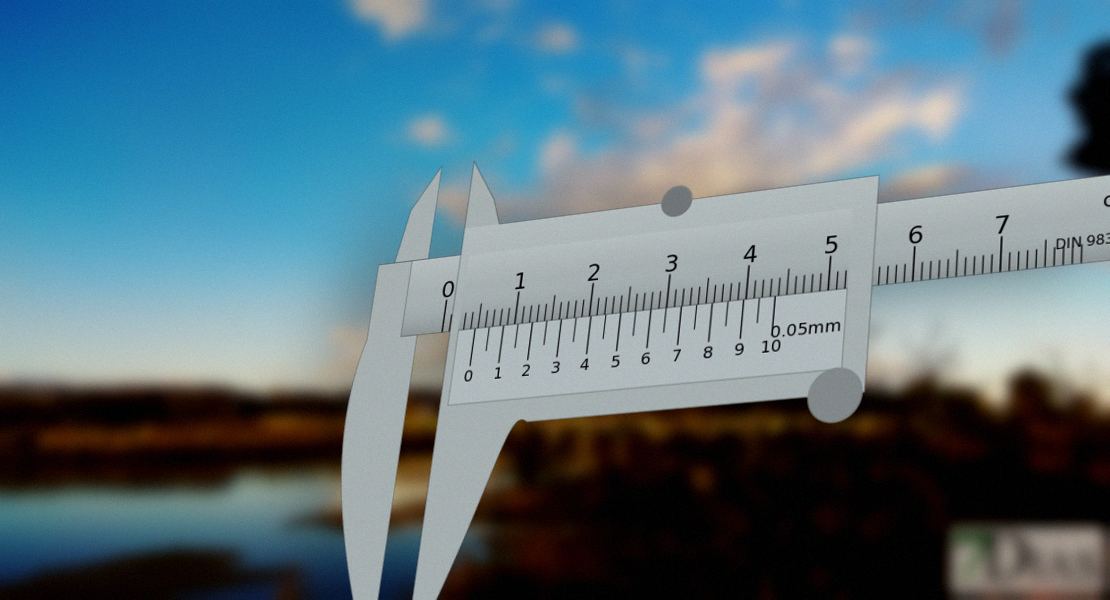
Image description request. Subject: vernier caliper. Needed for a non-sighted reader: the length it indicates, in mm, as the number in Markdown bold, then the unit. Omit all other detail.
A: **4.6** mm
